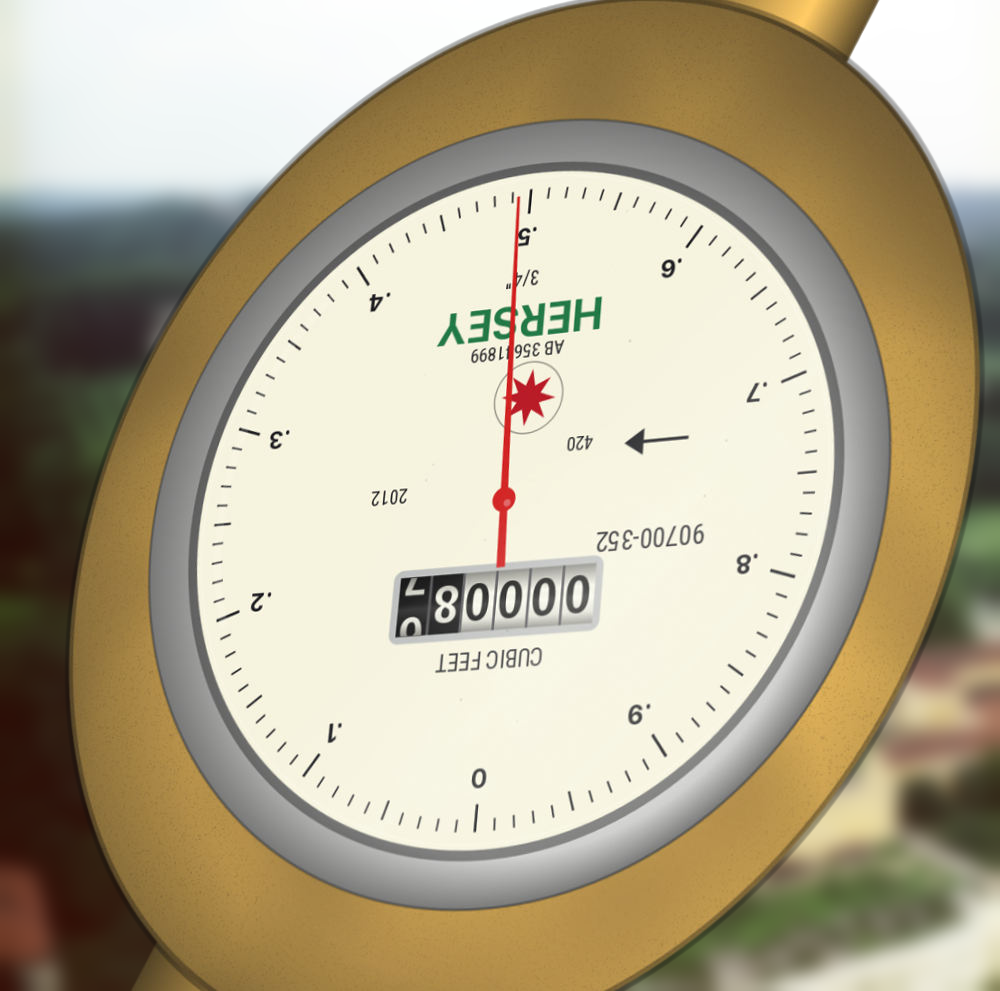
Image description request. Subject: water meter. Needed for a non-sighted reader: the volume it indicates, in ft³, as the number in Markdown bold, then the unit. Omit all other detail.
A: **86.49** ft³
